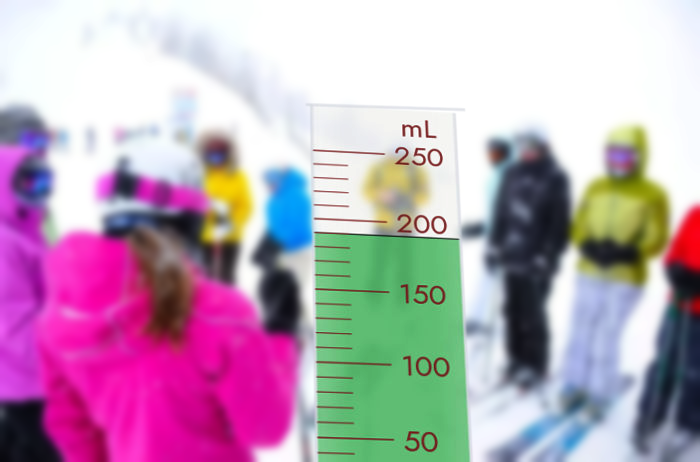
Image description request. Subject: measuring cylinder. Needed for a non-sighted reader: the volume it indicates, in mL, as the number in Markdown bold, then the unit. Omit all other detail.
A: **190** mL
